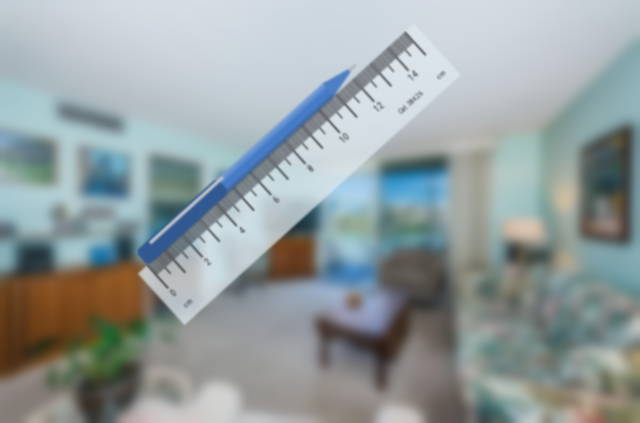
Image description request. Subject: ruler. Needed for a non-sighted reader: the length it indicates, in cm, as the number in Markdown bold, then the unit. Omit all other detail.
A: **12.5** cm
